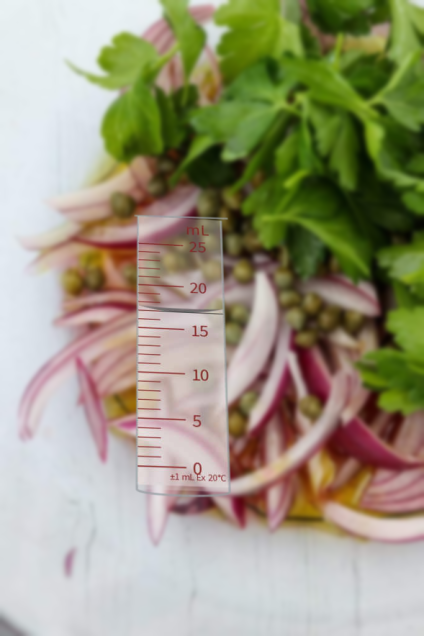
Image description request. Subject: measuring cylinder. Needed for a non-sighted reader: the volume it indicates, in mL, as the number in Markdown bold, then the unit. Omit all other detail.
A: **17** mL
